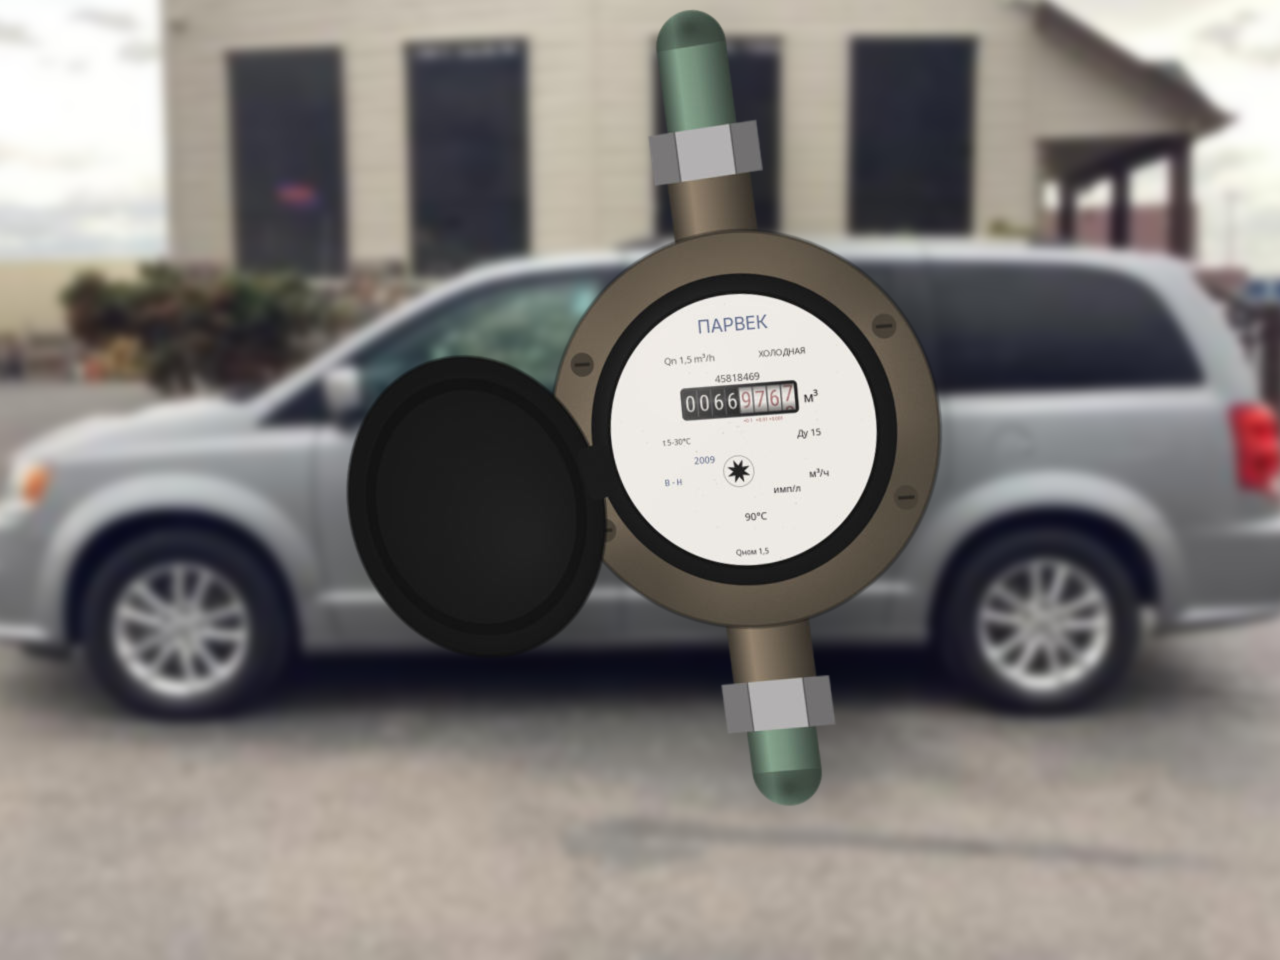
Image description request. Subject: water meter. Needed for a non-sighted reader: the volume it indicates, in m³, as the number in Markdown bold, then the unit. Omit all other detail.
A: **66.9767** m³
